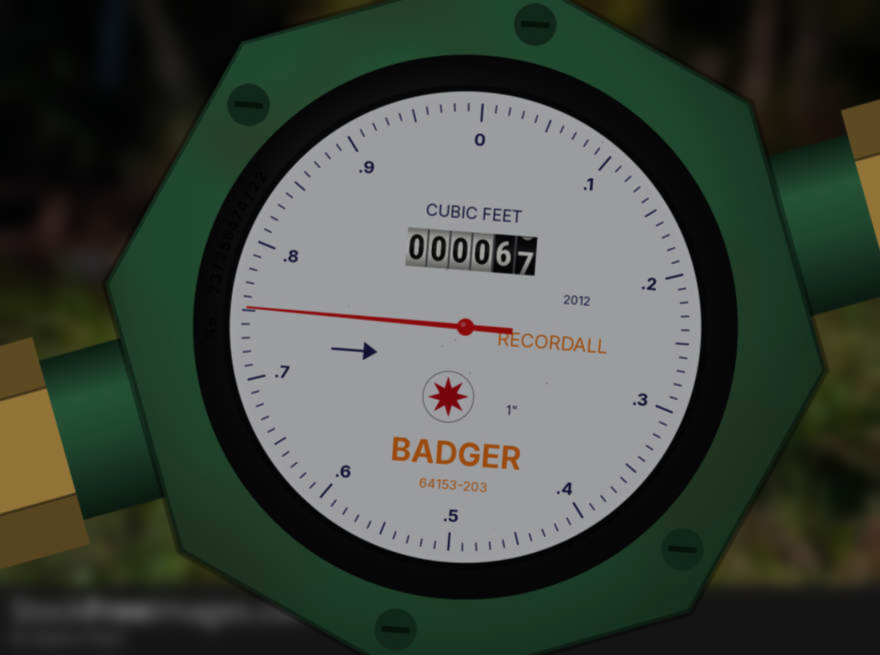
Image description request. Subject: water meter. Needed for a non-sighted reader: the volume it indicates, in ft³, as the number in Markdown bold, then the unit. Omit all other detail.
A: **66.75** ft³
